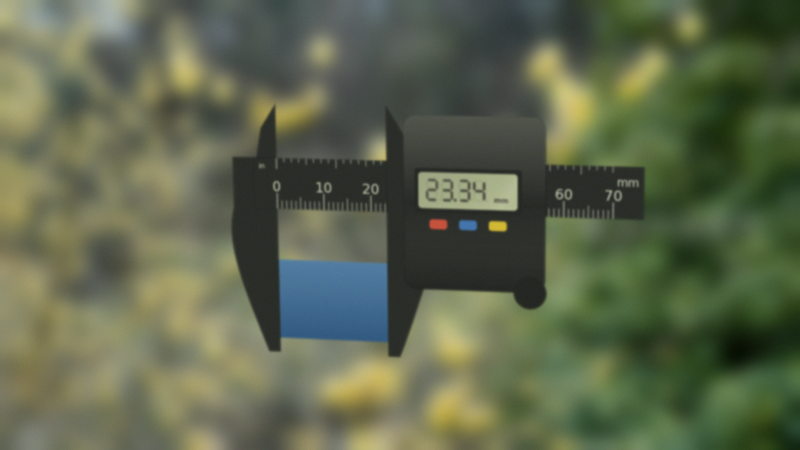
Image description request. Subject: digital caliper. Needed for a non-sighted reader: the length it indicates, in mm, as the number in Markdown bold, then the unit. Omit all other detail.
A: **23.34** mm
